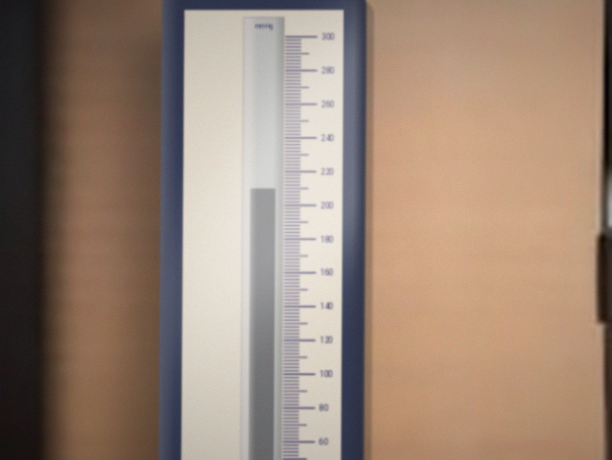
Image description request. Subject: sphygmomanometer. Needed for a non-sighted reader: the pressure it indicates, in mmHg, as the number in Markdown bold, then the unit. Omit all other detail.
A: **210** mmHg
